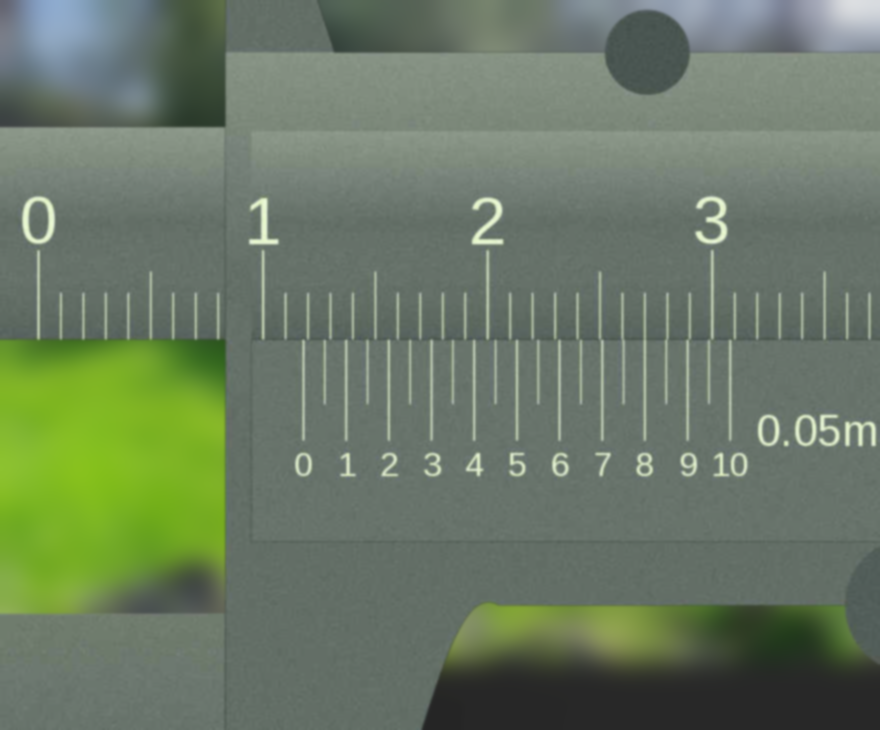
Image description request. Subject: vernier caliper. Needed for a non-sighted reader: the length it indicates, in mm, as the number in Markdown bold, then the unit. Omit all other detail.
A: **11.8** mm
